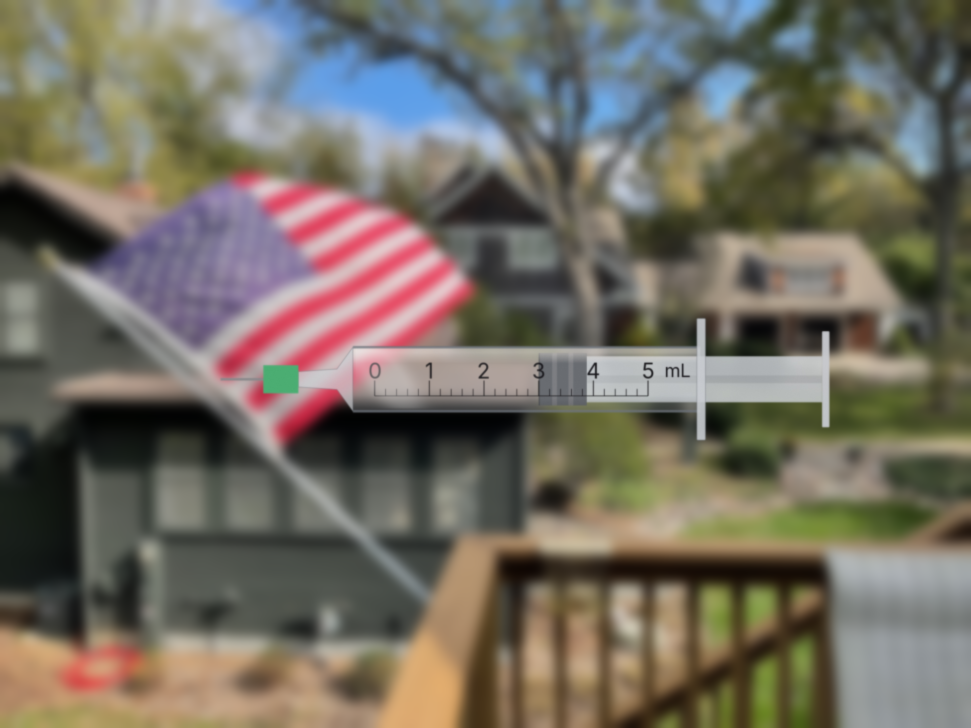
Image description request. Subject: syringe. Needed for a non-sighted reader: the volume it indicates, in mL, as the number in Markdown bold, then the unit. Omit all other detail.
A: **3** mL
